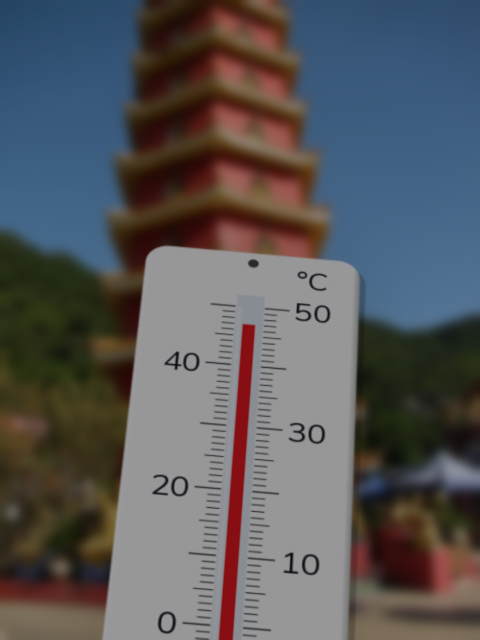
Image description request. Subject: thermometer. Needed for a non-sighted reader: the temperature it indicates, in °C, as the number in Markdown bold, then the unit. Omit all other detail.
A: **47** °C
